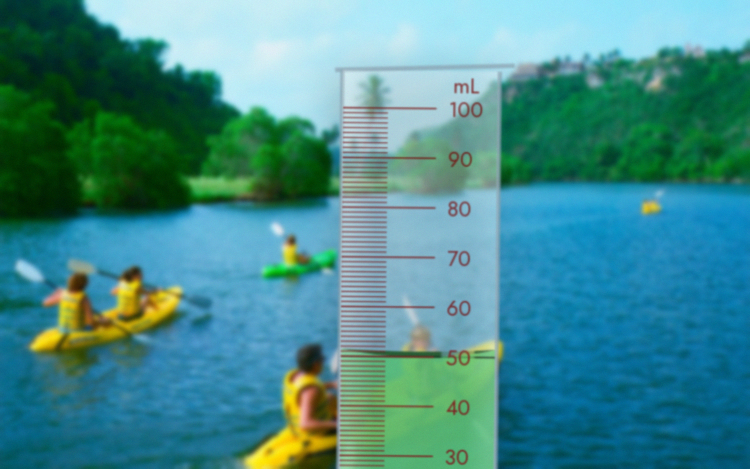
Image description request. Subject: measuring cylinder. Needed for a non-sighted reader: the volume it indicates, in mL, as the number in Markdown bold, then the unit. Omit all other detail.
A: **50** mL
